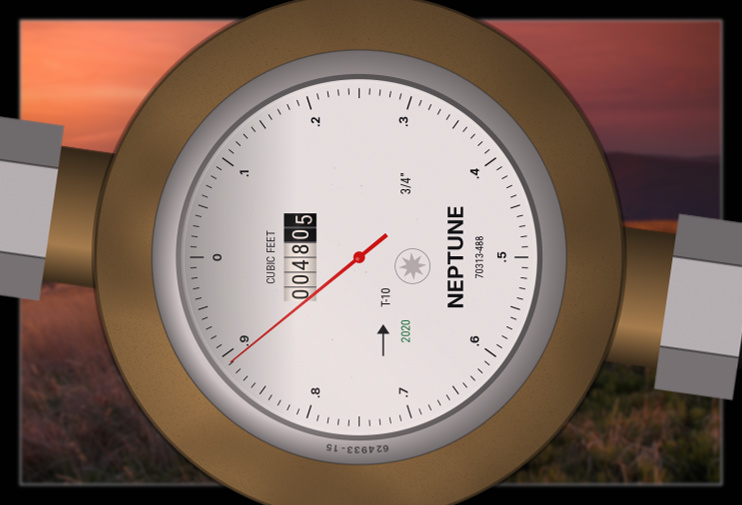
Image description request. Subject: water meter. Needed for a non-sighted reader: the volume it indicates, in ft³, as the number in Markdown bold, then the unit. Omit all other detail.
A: **4804.89** ft³
